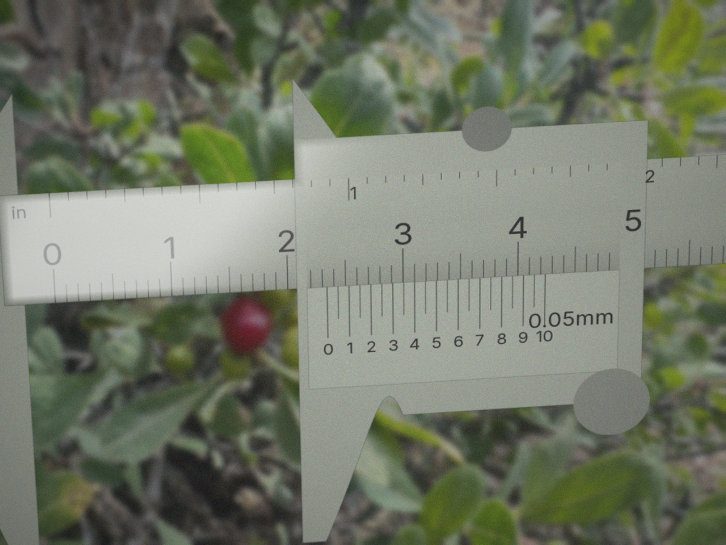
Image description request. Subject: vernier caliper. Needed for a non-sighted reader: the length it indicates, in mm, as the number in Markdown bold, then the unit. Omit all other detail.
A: **23.4** mm
